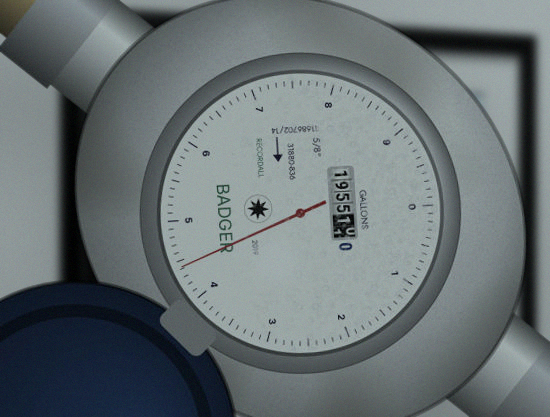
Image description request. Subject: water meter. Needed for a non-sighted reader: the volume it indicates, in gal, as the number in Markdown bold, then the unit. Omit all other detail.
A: **1955104.4** gal
